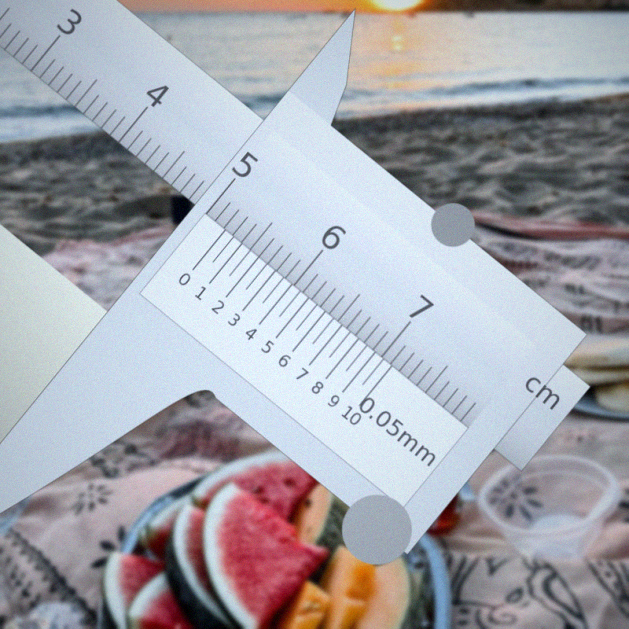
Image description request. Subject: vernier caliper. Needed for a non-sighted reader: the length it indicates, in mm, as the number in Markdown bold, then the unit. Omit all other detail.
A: **52.2** mm
